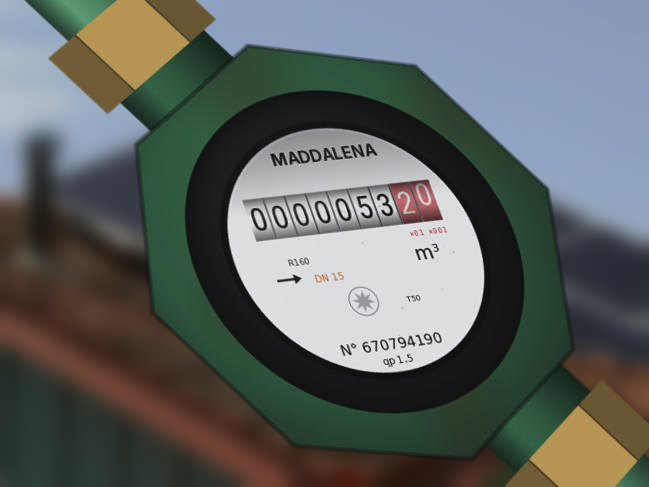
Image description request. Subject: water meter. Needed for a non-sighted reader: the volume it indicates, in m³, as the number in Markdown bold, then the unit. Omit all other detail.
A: **53.20** m³
